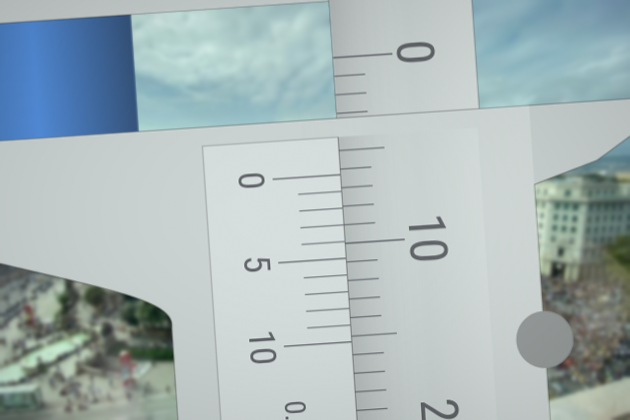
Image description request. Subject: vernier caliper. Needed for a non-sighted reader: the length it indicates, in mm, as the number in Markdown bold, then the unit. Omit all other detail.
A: **6.3** mm
